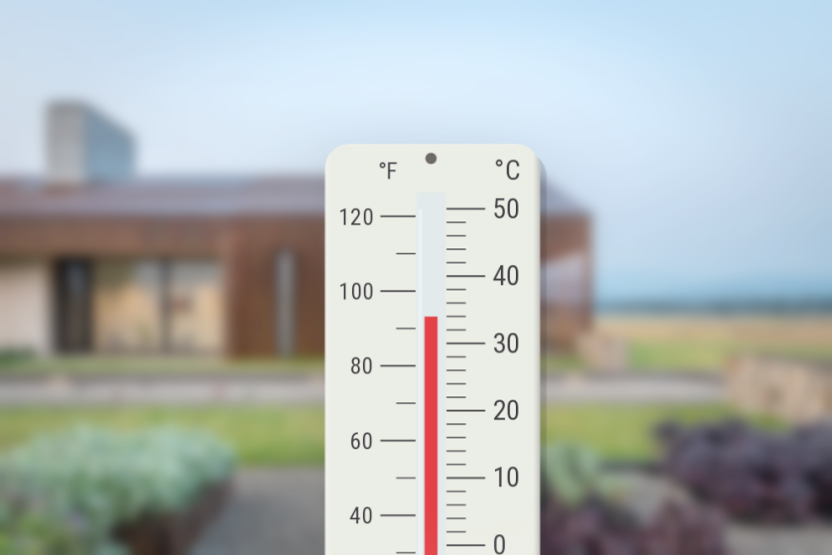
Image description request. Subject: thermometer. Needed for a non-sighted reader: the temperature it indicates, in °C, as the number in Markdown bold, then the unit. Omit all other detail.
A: **34** °C
